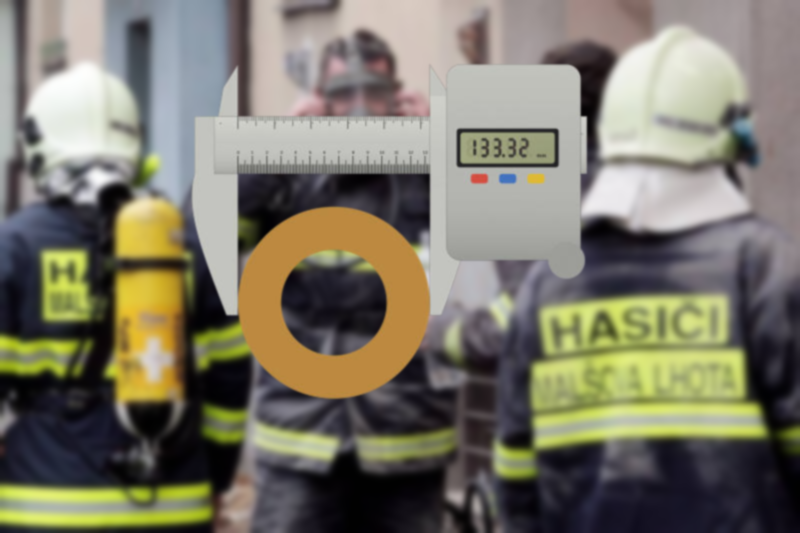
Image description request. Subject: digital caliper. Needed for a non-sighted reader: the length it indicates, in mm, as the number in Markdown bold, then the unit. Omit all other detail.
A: **133.32** mm
